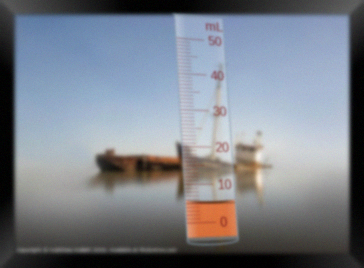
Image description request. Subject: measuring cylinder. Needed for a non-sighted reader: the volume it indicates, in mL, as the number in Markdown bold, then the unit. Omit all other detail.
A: **5** mL
